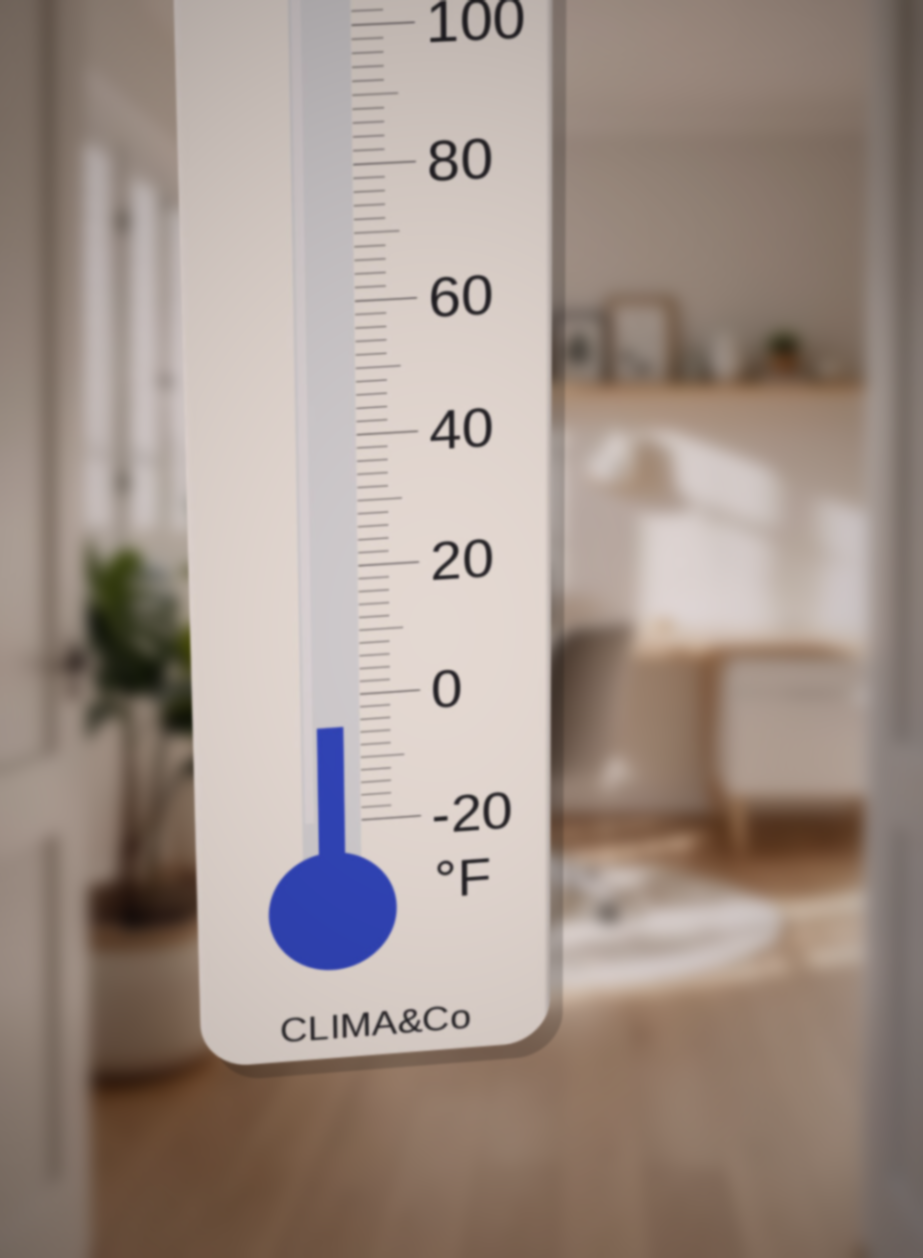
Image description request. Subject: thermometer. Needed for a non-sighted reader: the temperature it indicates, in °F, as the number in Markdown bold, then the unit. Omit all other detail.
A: **-5** °F
